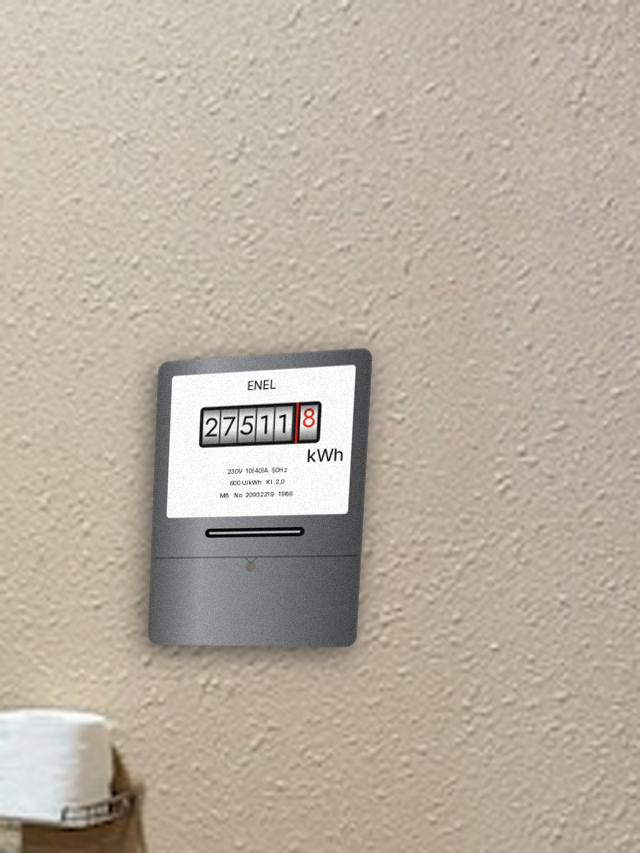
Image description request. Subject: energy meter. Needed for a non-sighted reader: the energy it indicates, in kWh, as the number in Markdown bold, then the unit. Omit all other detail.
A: **27511.8** kWh
